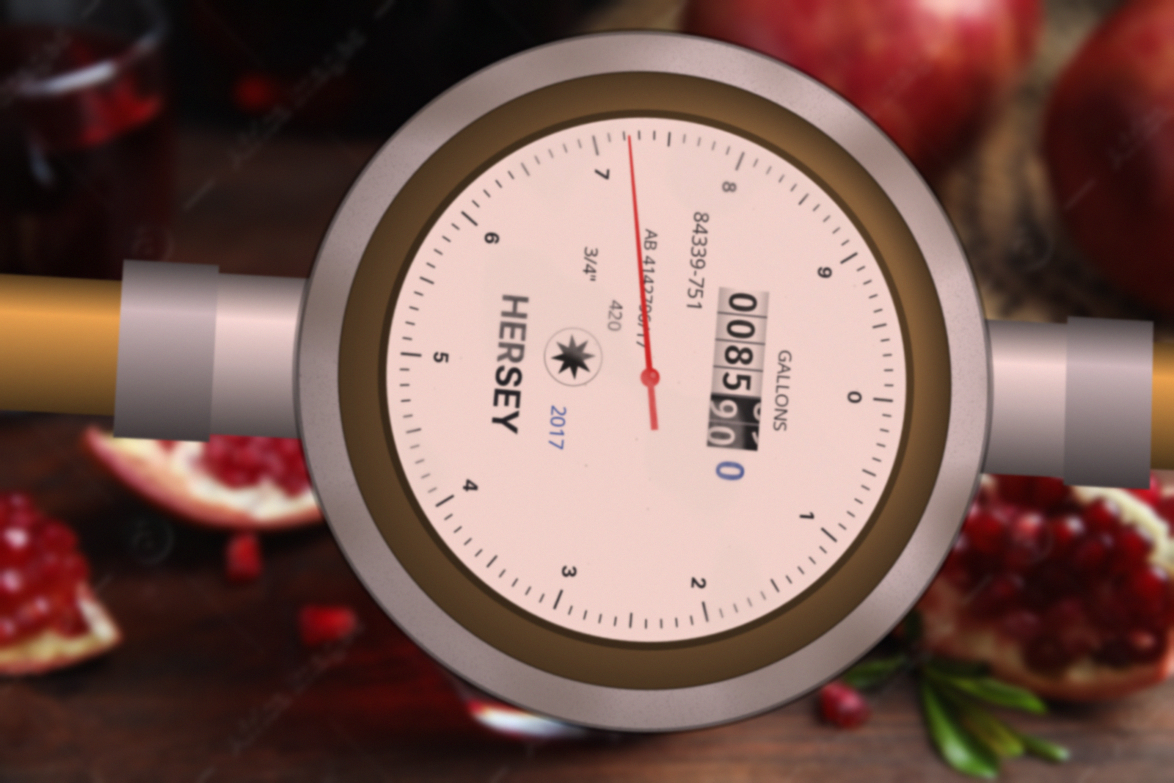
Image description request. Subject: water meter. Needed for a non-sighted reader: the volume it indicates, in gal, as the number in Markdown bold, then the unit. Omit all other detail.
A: **85897.2** gal
